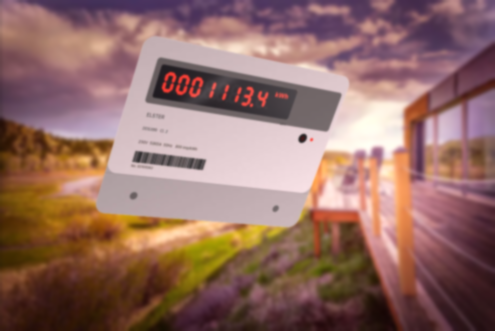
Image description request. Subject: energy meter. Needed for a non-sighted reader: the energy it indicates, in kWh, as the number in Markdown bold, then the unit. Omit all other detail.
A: **1113.4** kWh
